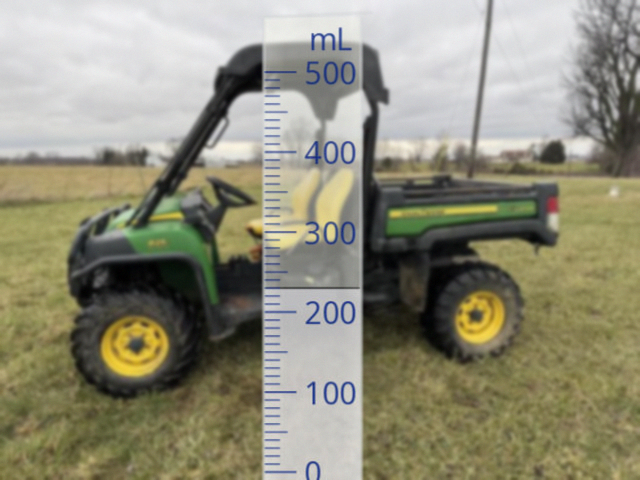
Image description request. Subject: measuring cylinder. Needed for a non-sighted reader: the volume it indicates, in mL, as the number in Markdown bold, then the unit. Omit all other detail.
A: **230** mL
